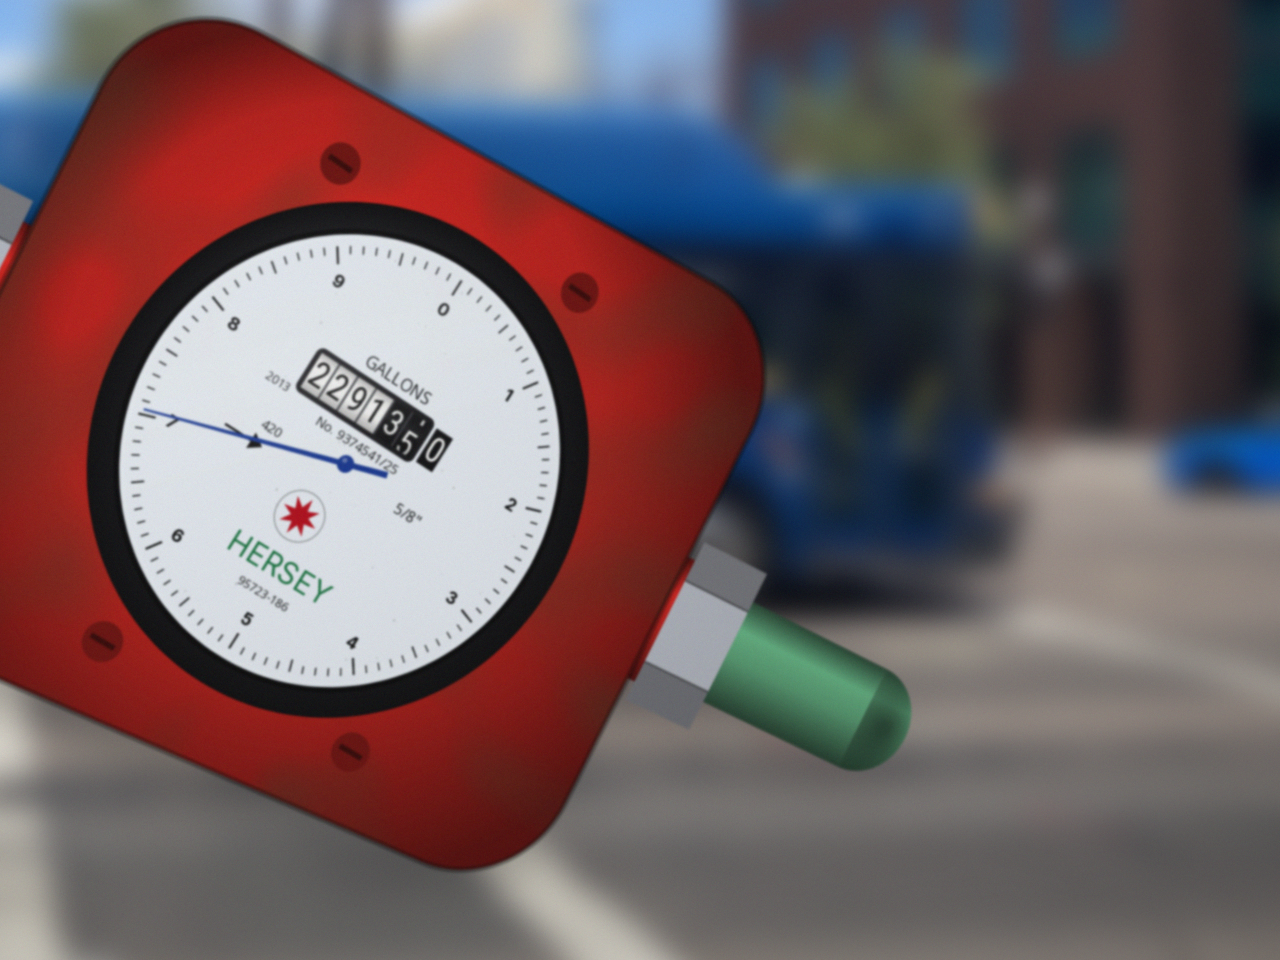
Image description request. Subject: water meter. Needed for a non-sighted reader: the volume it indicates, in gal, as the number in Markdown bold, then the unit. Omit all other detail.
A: **2291347.0** gal
